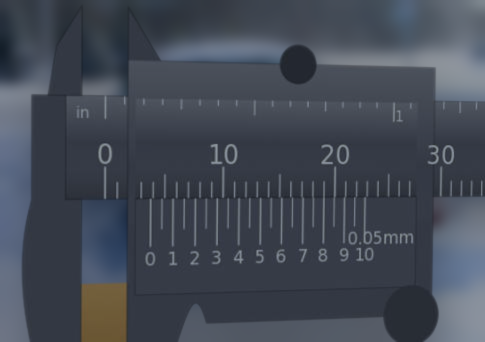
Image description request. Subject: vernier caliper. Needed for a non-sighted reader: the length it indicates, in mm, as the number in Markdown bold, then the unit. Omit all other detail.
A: **3.8** mm
